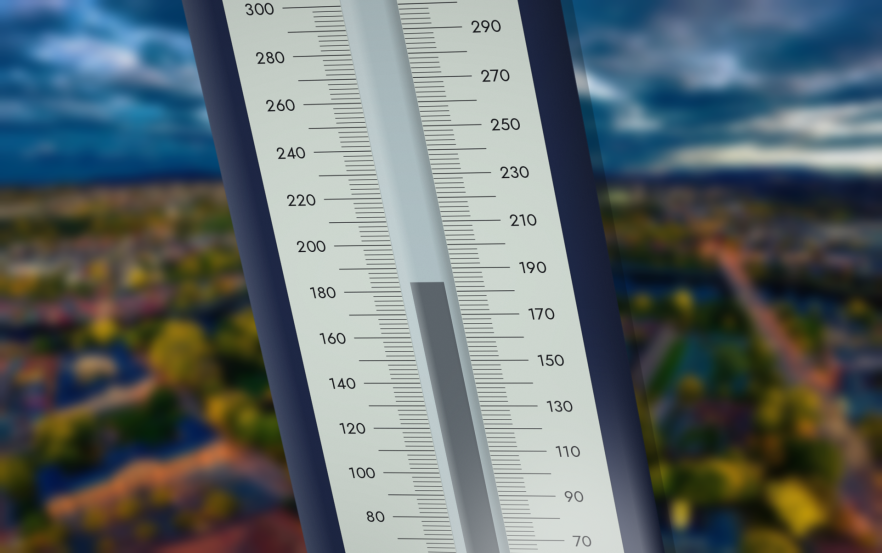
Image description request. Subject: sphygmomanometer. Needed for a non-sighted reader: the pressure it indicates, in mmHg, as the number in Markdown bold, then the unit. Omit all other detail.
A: **184** mmHg
